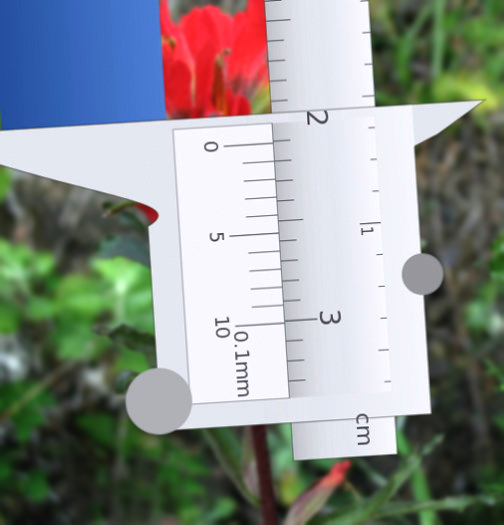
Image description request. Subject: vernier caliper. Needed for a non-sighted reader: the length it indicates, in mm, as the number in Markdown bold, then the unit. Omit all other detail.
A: **21.1** mm
